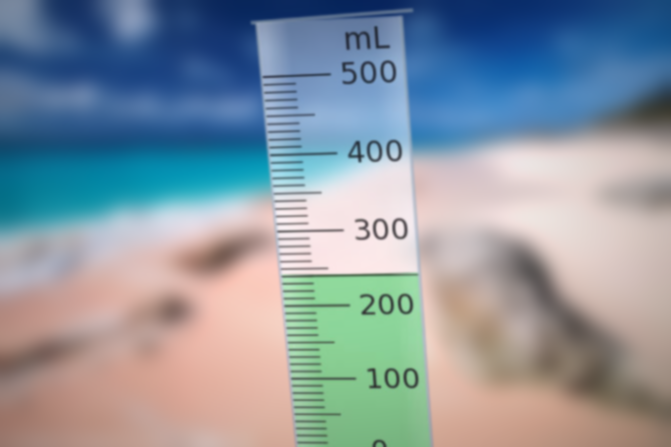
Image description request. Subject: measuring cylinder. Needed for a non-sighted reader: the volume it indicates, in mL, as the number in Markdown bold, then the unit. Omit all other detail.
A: **240** mL
